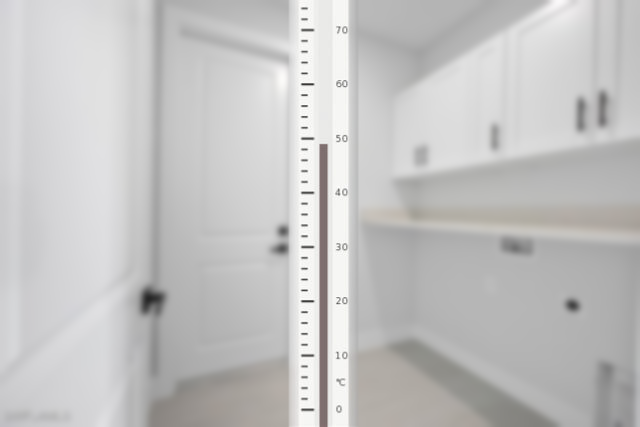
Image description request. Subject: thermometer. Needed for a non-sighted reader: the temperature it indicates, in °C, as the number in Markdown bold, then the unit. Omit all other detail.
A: **49** °C
